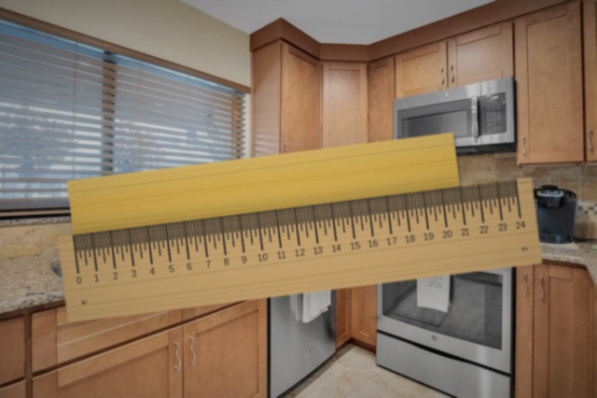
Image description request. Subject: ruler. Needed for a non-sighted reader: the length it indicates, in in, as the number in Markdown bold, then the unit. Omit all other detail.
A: **21** in
